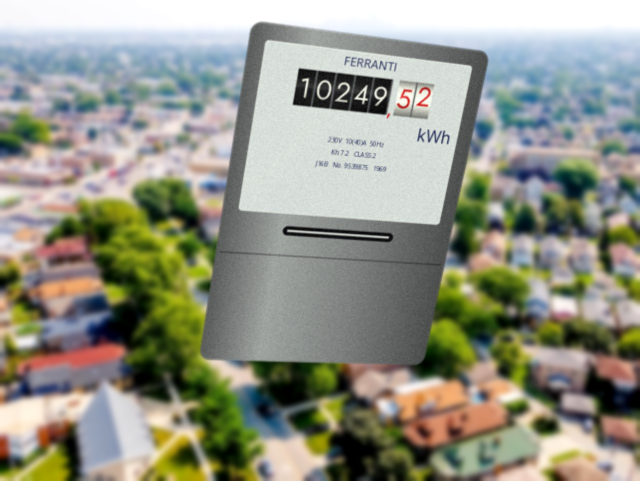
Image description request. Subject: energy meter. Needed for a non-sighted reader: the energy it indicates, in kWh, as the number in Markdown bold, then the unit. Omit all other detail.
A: **10249.52** kWh
